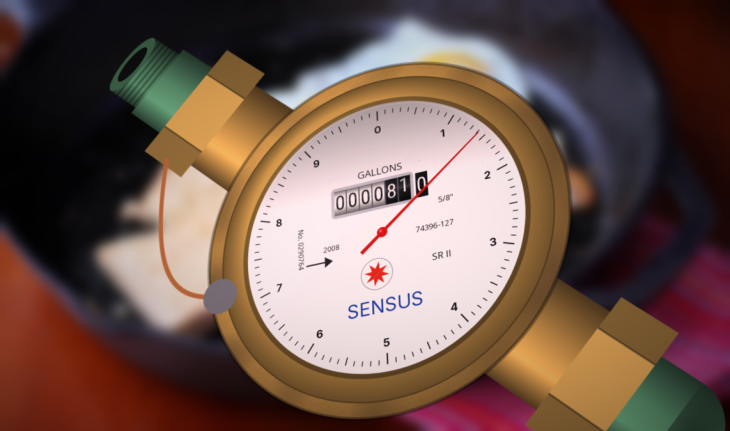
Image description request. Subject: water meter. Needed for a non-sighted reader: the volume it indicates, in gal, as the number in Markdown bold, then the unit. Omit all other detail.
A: **811.4** gal
